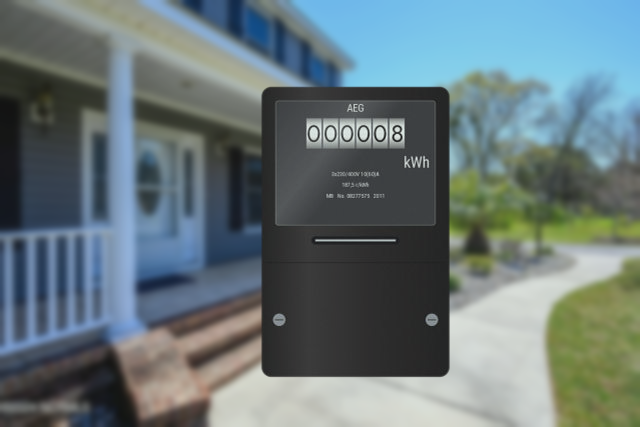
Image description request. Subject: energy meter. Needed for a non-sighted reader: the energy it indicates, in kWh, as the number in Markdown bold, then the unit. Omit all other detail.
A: **8** kWh
